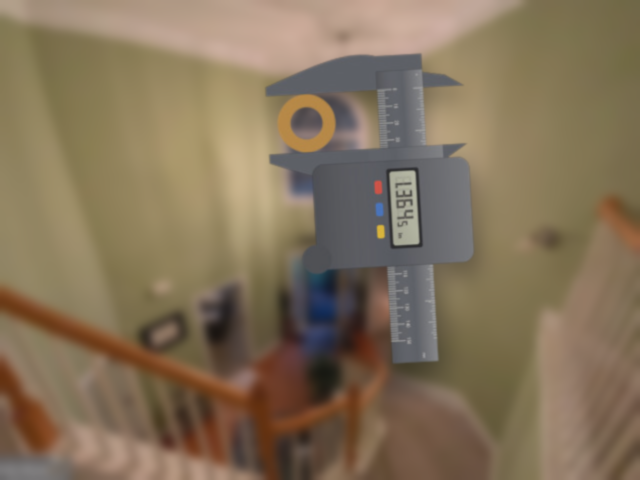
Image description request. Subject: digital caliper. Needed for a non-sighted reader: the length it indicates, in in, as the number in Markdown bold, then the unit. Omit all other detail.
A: **1.3645** in
